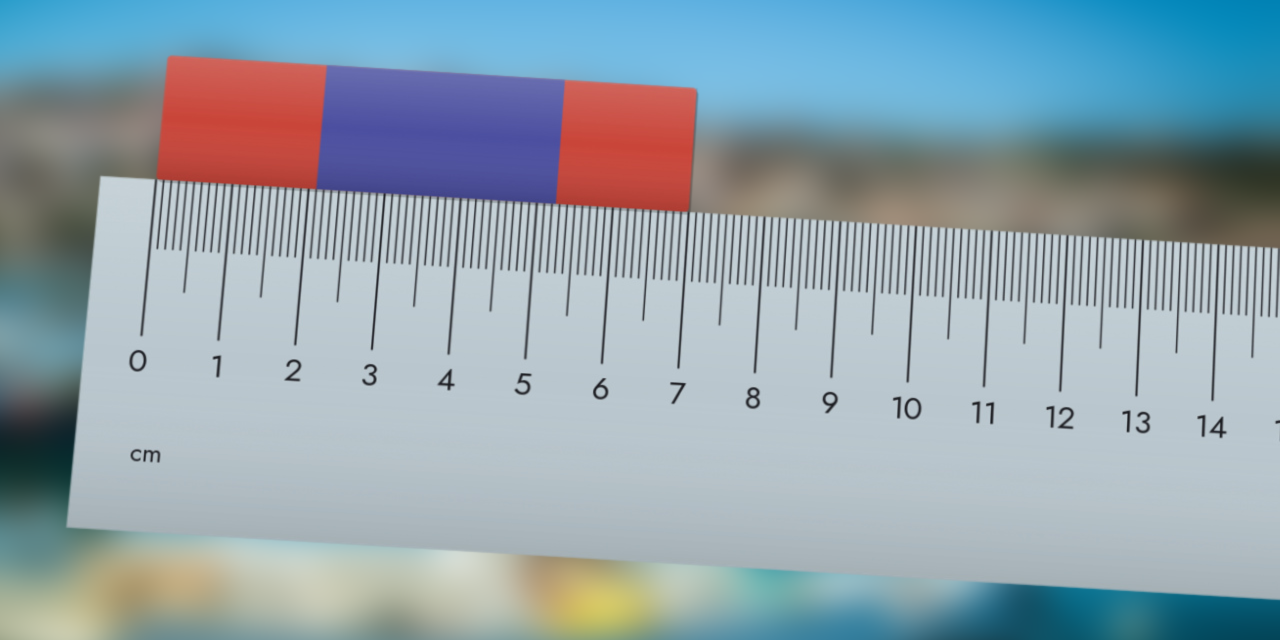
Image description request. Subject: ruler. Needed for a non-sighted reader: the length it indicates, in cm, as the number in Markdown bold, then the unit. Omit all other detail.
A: **7** cm
